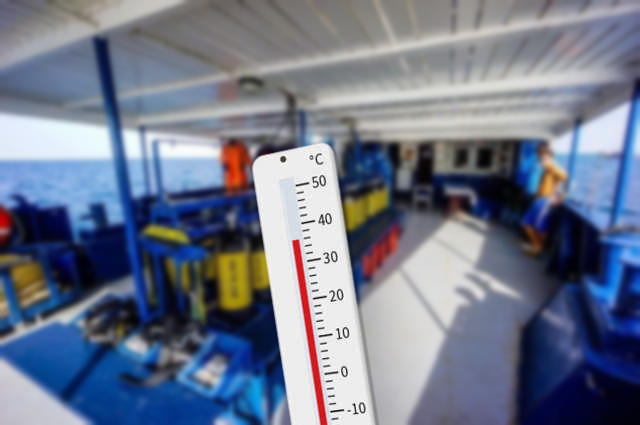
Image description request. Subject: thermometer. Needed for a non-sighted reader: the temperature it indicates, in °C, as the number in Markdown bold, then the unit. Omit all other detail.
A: **36** °C
